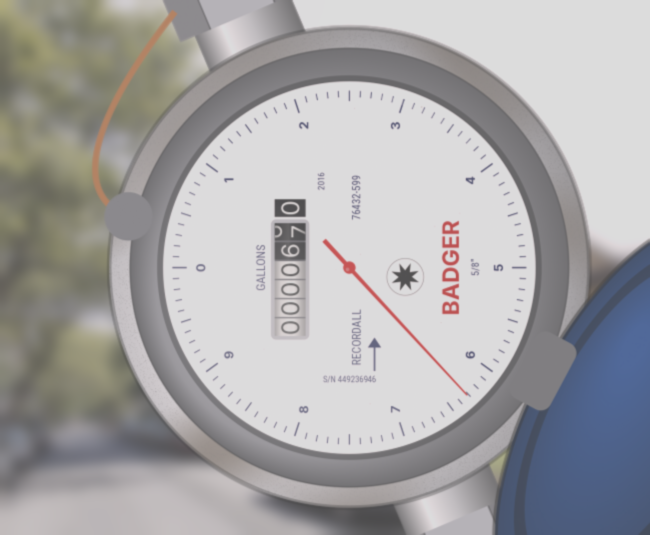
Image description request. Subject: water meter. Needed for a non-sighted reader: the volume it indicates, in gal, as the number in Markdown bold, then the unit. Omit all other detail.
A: **666.3** gal
